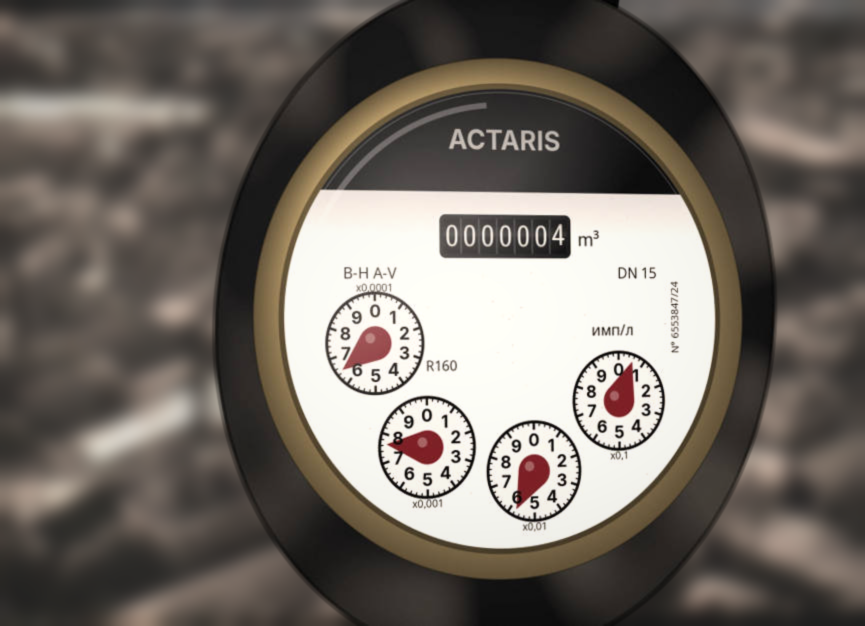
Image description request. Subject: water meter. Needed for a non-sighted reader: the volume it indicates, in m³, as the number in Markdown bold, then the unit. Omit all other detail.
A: **4.0576** m³
